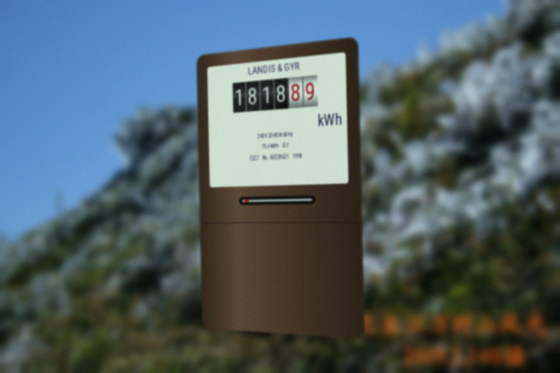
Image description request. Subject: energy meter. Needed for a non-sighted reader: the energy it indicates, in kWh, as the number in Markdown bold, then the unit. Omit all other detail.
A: **1818.89** kWh
